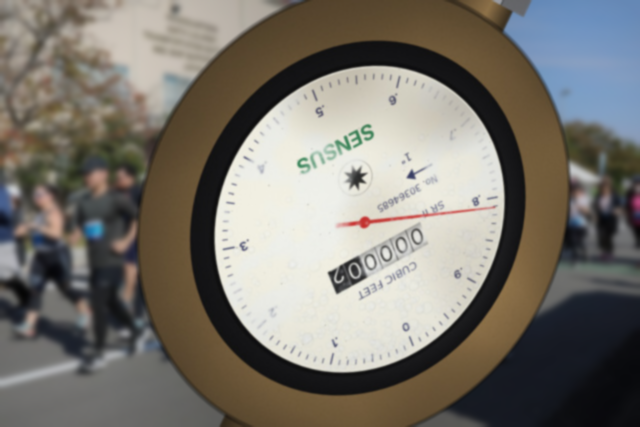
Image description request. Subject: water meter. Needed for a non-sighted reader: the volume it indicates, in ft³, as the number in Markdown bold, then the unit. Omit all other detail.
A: **1.81** ft³
